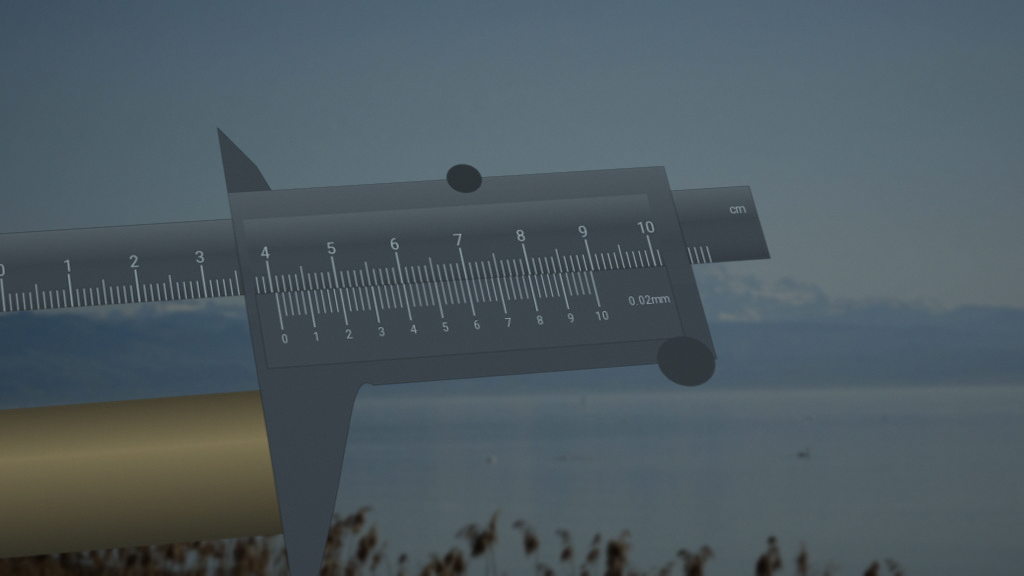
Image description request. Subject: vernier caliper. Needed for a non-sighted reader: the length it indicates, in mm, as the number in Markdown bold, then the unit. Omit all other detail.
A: **40.6** mm
